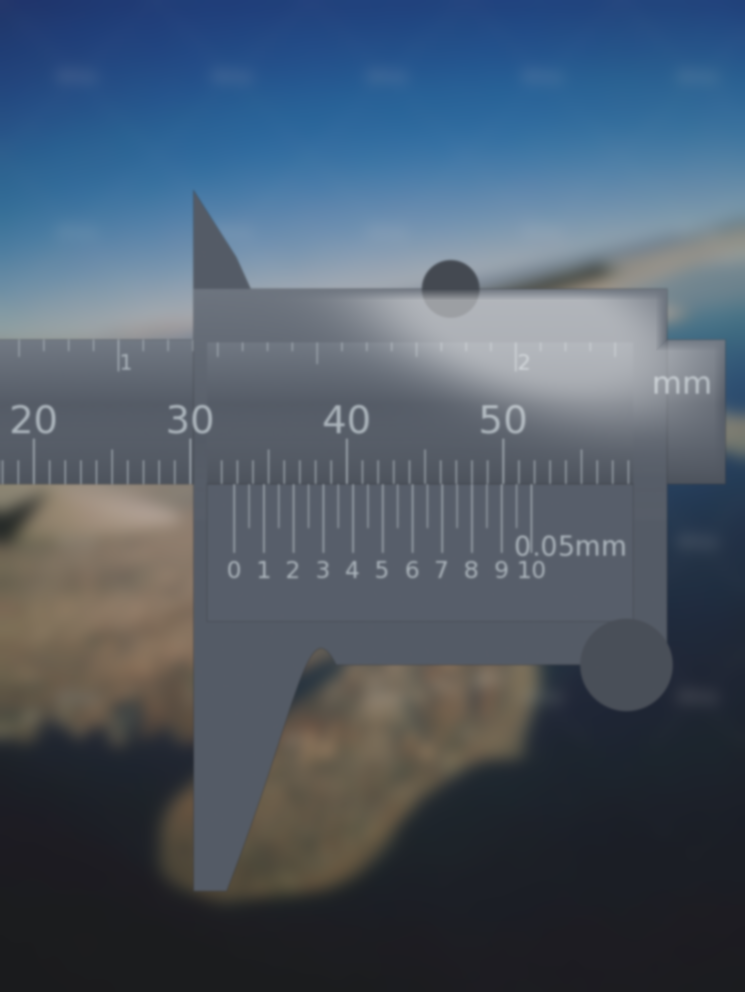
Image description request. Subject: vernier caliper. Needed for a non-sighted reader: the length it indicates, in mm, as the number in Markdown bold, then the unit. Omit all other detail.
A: **32.8** mm
